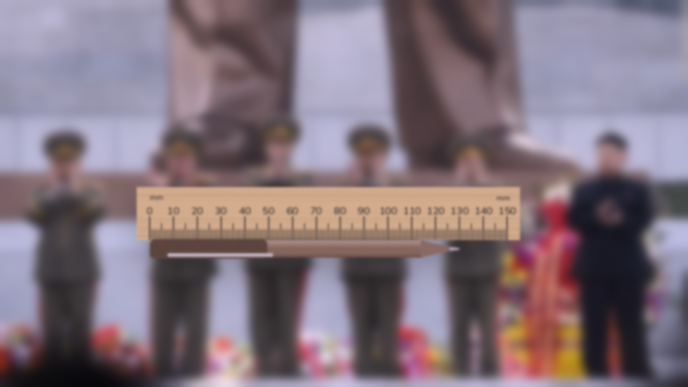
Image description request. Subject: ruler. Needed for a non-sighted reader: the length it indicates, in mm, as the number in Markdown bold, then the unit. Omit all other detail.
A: **130** mm
